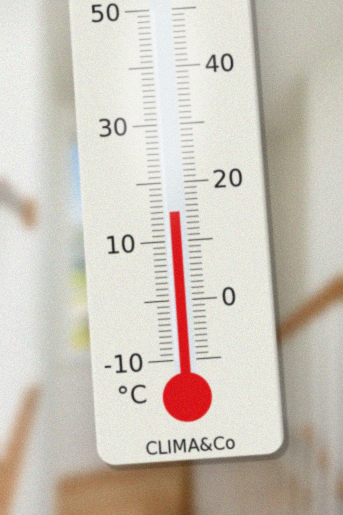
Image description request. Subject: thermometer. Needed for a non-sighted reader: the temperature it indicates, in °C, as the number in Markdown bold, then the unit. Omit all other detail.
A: **15** °C
